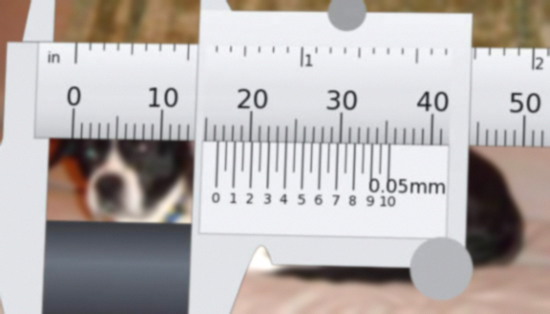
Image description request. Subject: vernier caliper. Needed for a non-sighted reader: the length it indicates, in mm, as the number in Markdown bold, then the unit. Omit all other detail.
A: **16.4** mm
